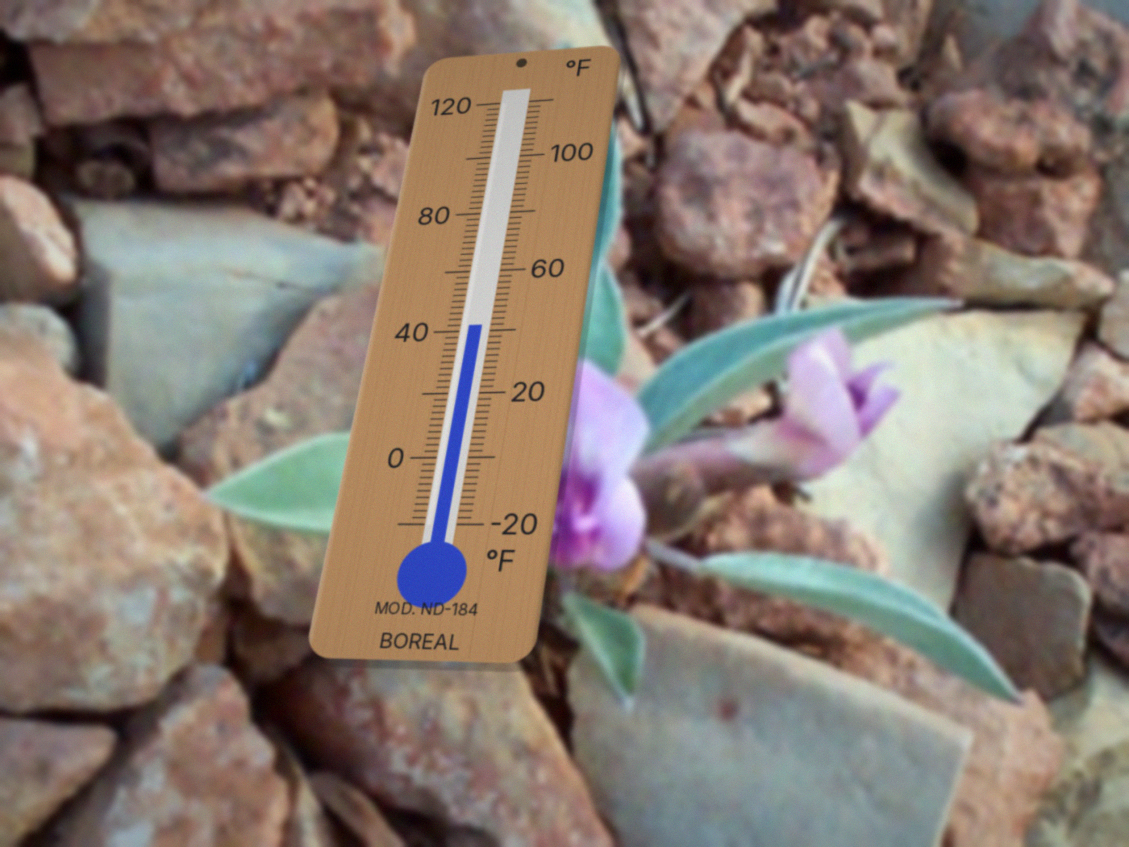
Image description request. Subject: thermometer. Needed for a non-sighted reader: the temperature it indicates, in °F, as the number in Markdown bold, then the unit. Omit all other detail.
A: **42** °F
